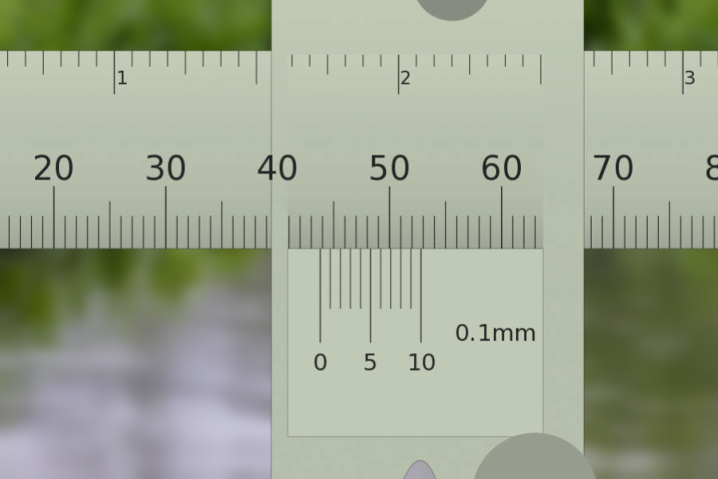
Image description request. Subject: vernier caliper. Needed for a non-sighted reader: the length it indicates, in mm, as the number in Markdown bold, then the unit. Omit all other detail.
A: **43.8** mm
